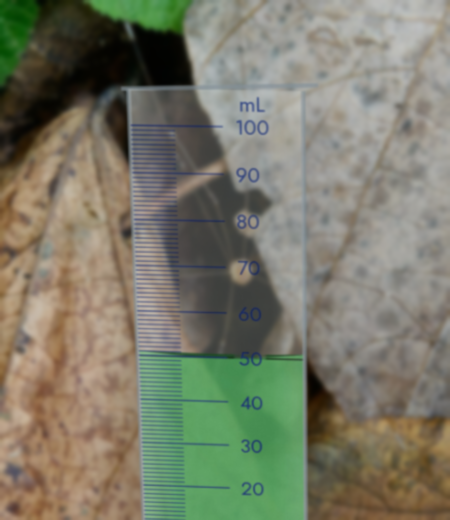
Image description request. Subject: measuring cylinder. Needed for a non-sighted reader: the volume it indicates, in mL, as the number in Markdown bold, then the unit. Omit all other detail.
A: **50** mL
